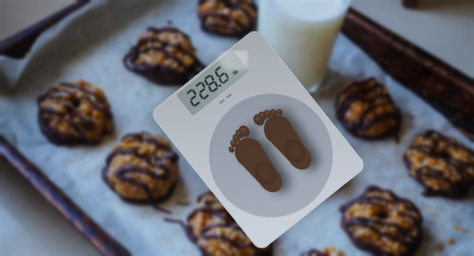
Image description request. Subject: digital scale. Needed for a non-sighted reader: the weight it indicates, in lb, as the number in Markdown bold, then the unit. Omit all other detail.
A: **228.6** lb
